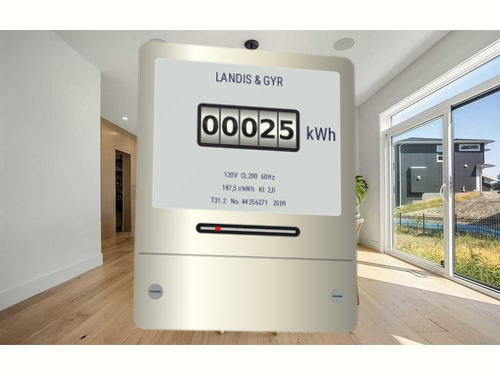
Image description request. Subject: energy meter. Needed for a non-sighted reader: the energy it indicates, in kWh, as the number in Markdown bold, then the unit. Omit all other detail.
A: **25** kWh
